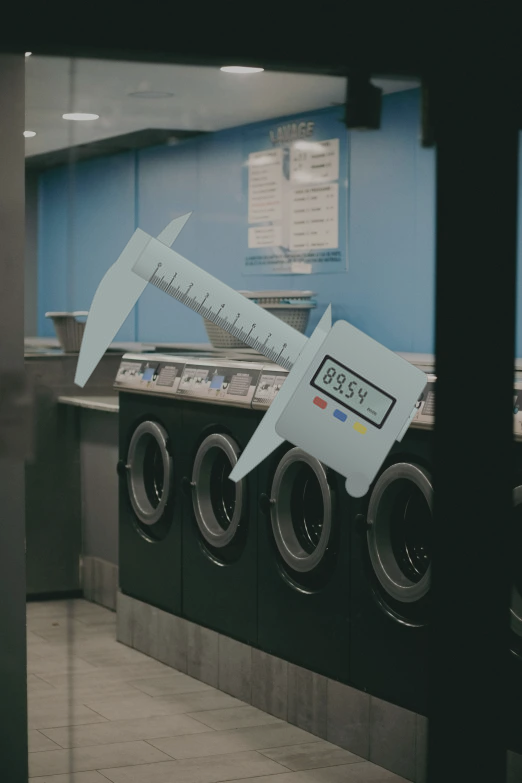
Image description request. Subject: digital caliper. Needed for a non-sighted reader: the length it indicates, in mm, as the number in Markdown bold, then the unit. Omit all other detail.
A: **89.54** mm
